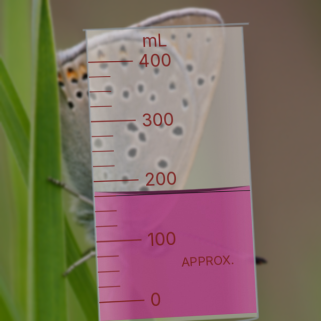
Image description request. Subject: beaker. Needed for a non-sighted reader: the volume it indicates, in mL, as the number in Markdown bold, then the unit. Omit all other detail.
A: **175** mL
